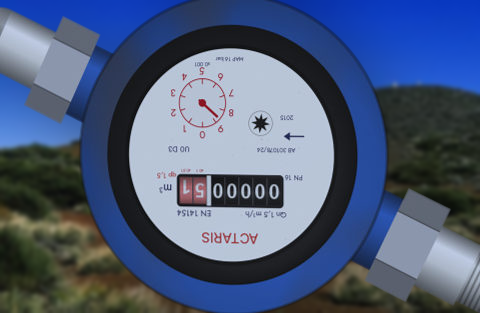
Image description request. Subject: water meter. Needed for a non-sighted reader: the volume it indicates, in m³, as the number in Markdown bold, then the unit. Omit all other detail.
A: **0.508** m³
